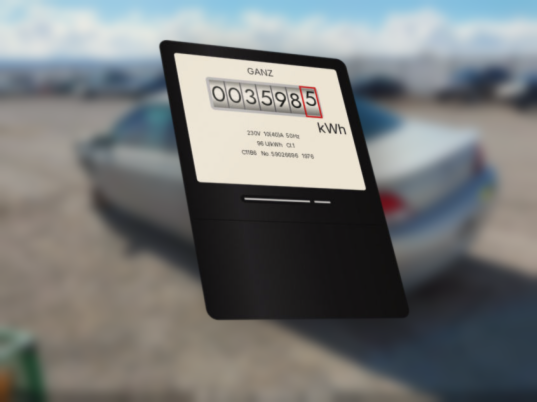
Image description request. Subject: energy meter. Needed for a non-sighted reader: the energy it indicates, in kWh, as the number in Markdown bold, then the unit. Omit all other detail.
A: **3598.5** kWh
